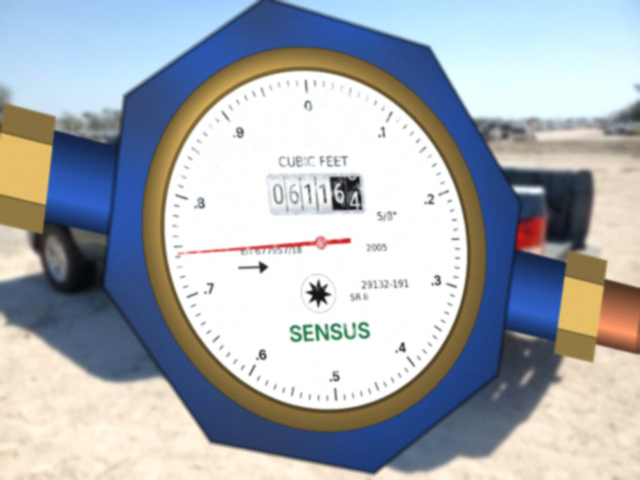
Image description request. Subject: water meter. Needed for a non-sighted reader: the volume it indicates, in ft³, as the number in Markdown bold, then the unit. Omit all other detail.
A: **61163.74** ft³
